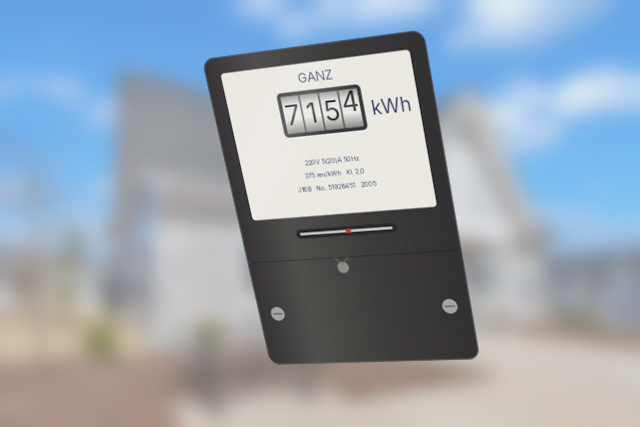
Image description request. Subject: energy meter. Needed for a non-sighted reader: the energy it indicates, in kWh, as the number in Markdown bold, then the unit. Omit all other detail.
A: **7154** kWh
